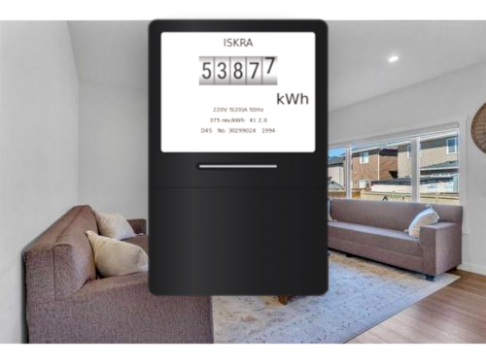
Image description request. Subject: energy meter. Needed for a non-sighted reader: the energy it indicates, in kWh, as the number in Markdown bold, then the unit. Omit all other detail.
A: **53877** kWh
